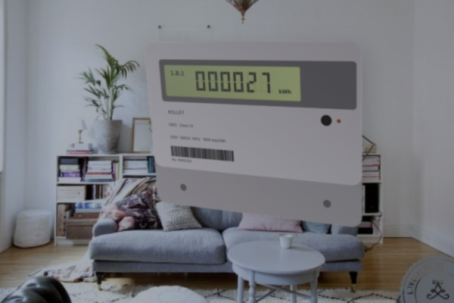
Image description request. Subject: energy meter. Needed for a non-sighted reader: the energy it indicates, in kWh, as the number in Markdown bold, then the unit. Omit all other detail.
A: **27** kWh
